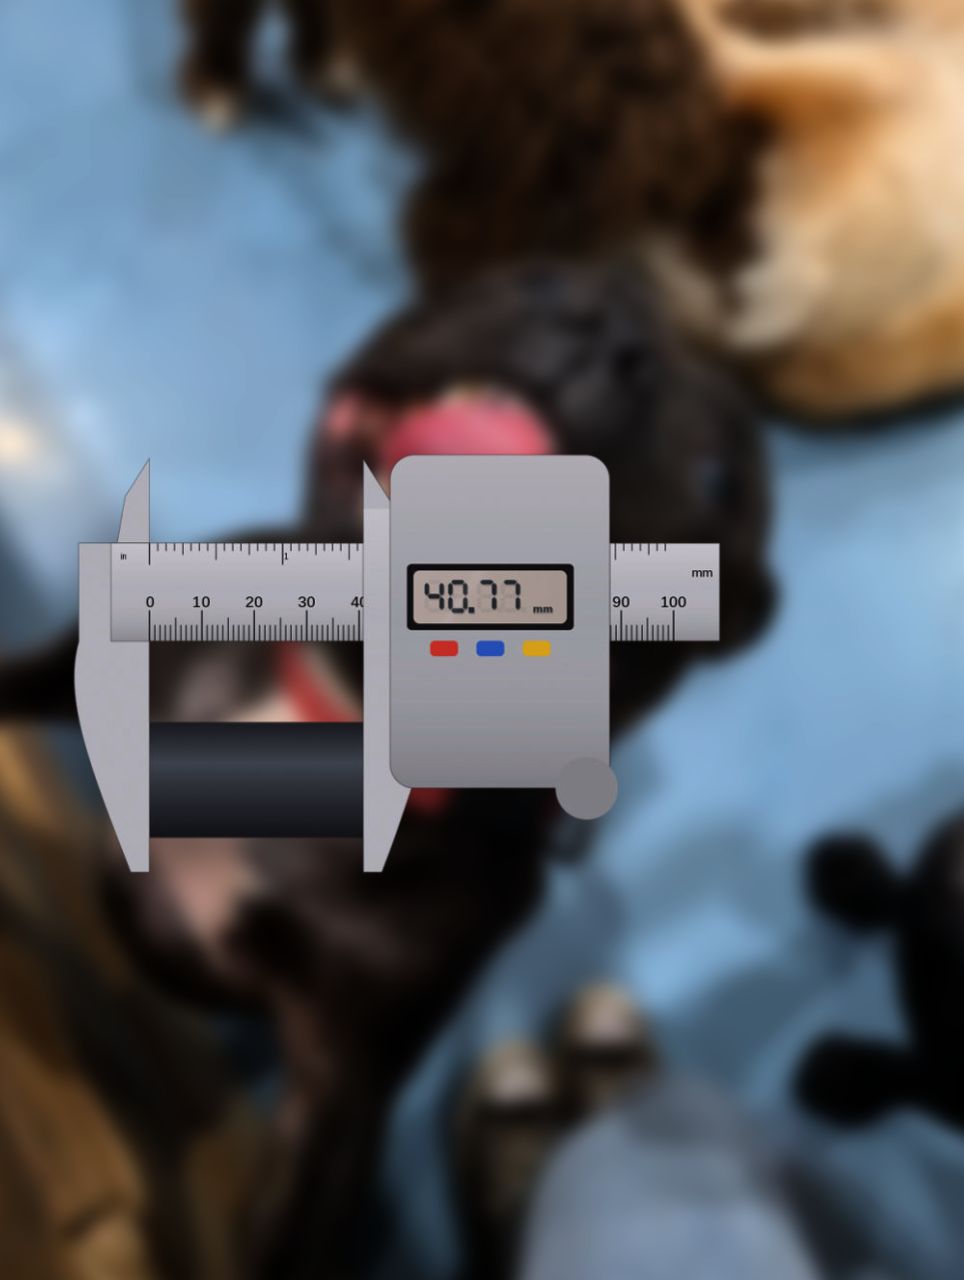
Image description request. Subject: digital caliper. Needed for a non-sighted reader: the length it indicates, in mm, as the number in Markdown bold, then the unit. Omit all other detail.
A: **40.77** mm
